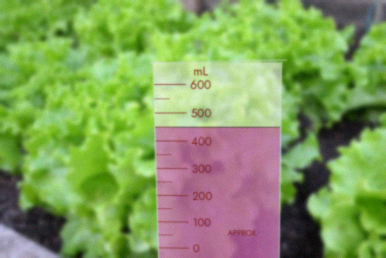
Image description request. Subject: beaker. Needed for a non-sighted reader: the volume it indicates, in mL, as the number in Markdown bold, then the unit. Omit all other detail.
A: **450** mL
